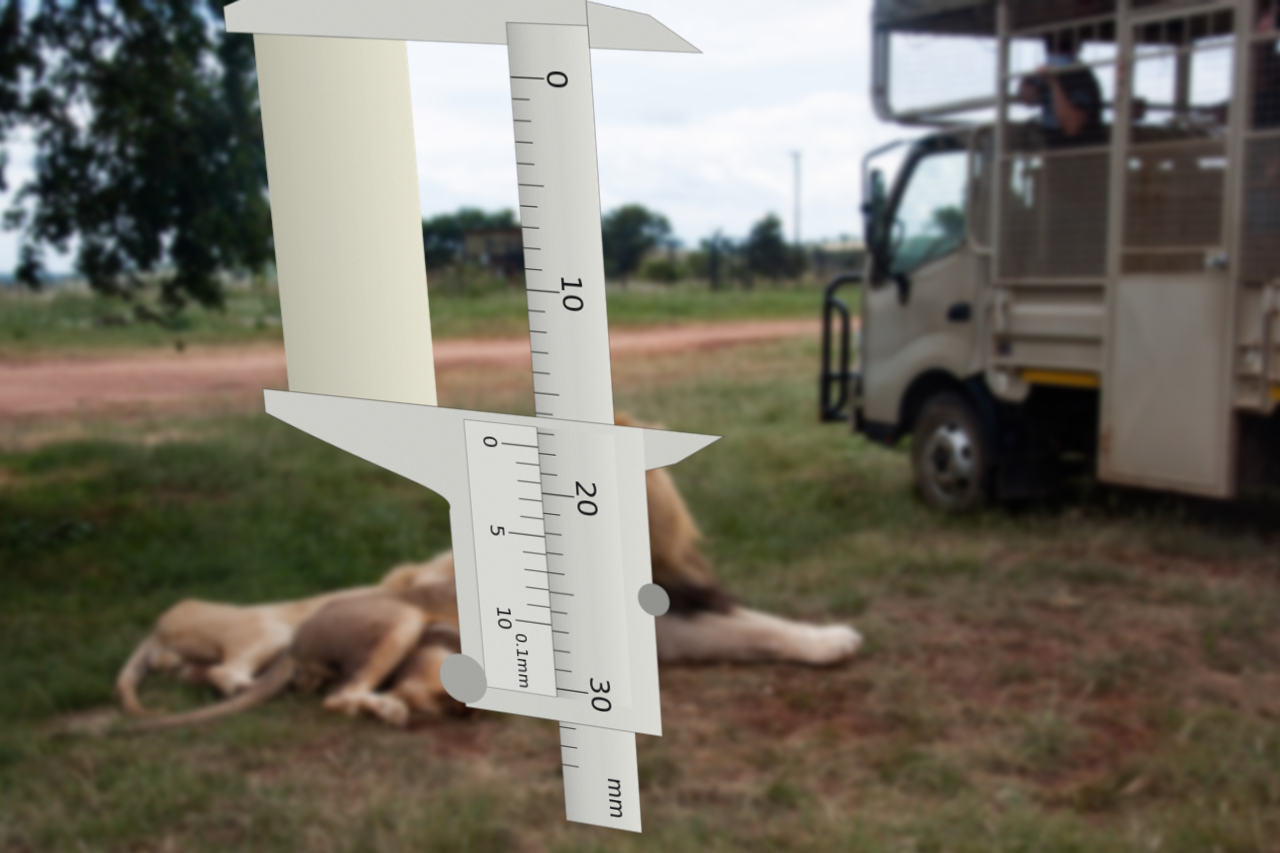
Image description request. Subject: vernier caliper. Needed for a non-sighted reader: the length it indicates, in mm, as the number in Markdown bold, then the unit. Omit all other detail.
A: **17.7** mm
